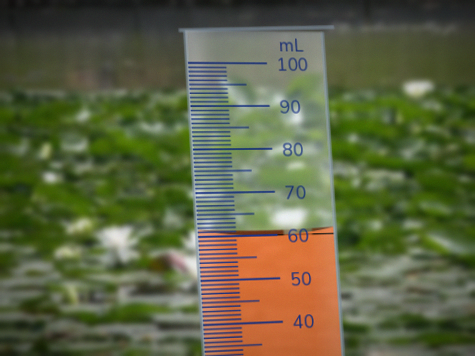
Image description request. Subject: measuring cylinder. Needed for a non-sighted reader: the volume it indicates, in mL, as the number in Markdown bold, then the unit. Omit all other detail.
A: **60** mL
